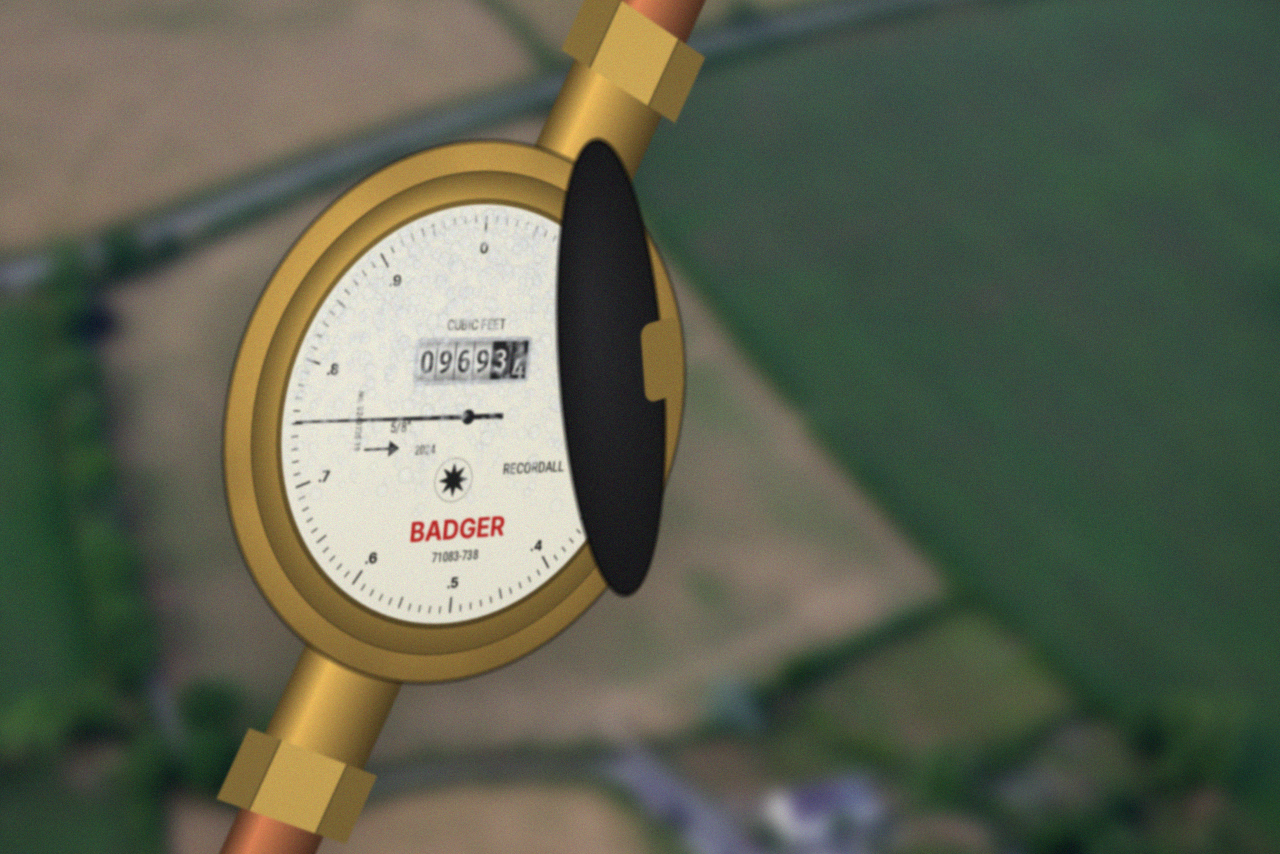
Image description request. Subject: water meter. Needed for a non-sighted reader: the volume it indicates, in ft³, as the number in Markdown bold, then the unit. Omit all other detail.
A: **96933.75** ft³
